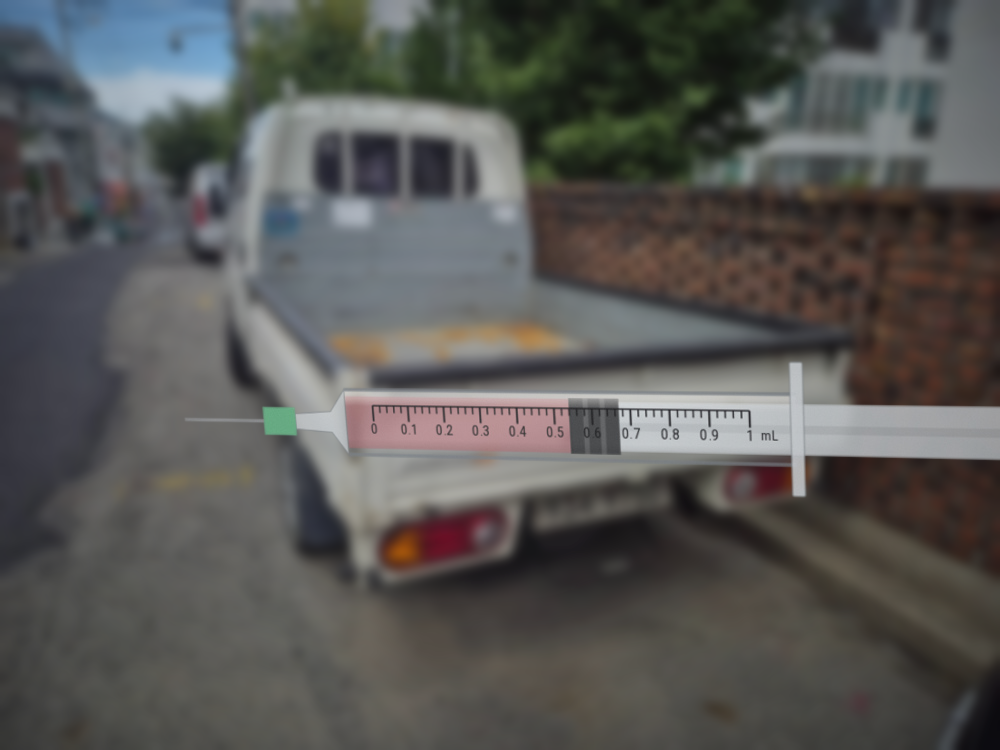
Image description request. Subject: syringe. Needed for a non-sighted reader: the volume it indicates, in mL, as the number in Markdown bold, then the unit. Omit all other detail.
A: **0.54** mL
